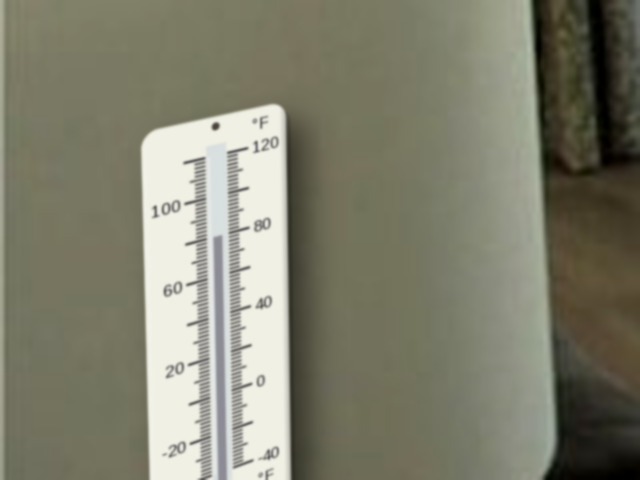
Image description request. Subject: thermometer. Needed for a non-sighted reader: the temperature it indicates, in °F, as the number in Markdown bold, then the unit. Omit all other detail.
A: **80** °F
